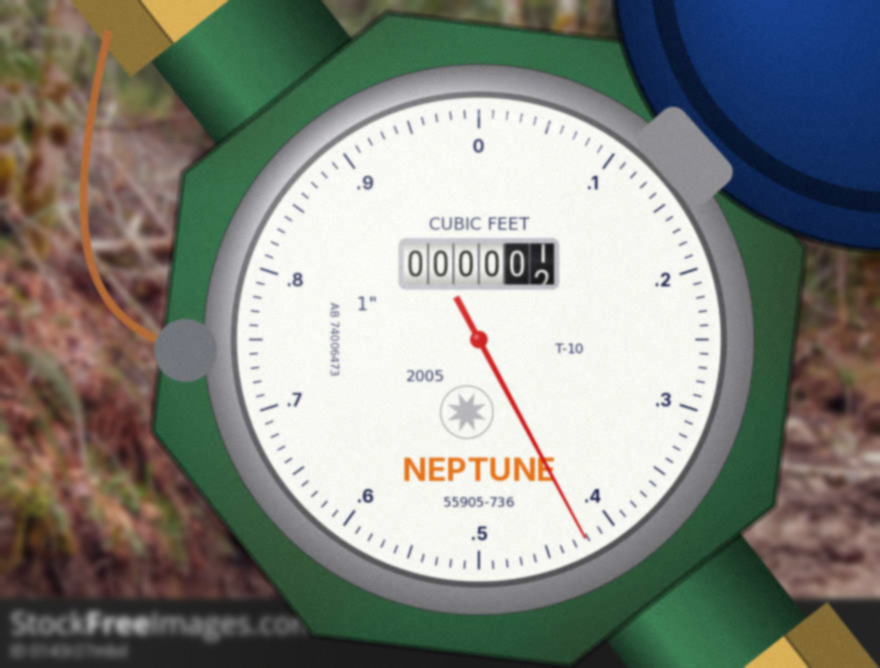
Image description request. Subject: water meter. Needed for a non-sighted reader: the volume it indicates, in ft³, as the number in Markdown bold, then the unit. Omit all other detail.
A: **1.42** ft³
